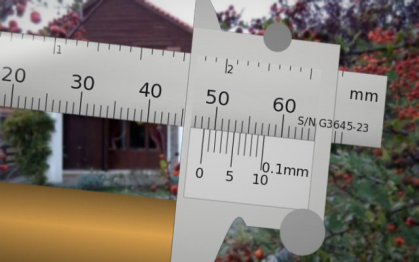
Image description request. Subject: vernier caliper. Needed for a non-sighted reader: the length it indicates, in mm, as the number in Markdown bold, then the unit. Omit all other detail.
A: **48.4** mm
